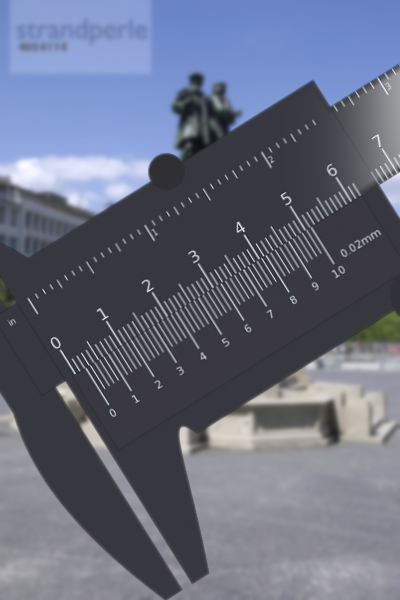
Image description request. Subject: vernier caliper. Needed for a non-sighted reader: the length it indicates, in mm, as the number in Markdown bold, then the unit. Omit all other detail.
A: **2.2** mm
